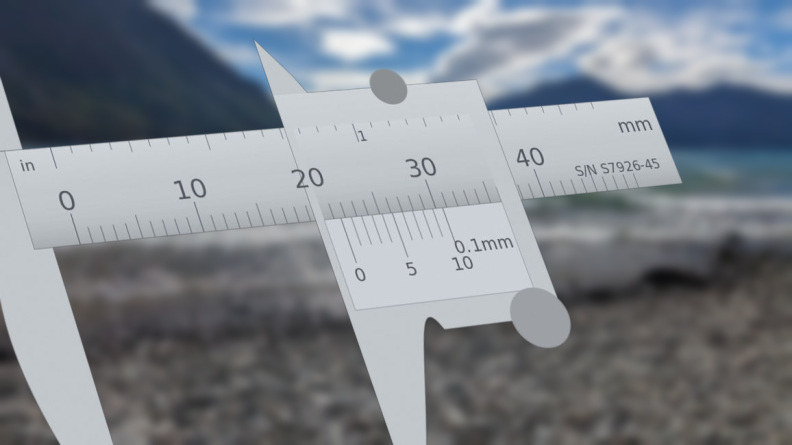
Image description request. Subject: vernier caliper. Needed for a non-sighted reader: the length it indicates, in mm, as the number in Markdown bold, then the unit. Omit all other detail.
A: **21.6** mm
